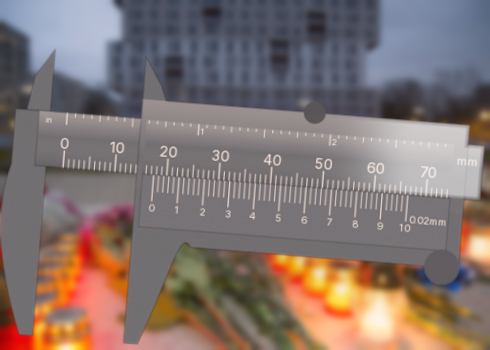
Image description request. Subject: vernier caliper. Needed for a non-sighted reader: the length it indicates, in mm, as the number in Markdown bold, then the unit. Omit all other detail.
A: **17.5** mm
